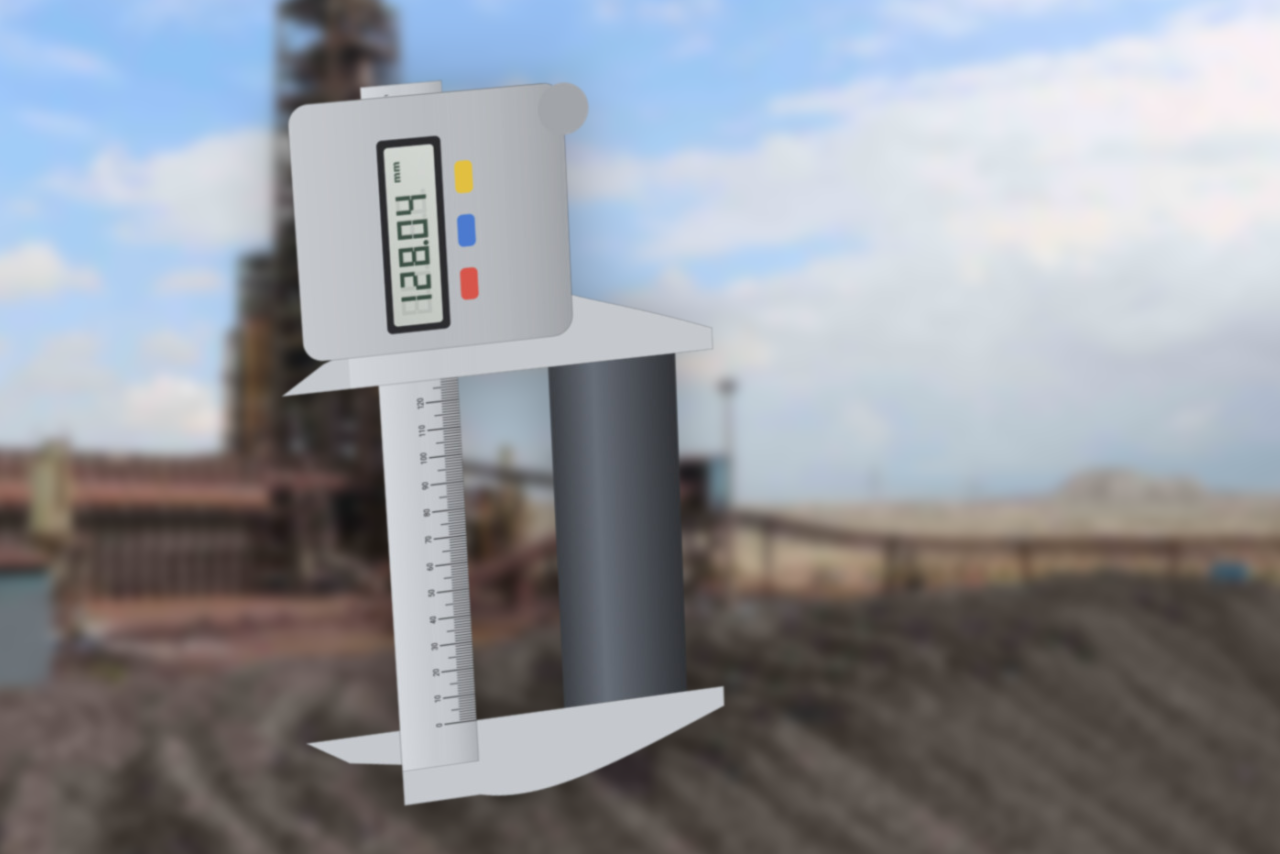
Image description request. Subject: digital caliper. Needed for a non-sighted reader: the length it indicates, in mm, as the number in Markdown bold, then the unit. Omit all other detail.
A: **128.04** mm
